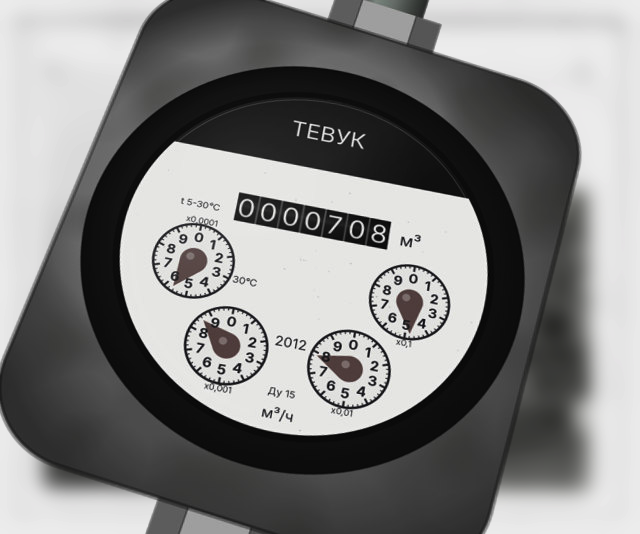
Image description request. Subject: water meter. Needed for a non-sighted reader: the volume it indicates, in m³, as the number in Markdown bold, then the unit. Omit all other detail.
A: **708.4785** m³
